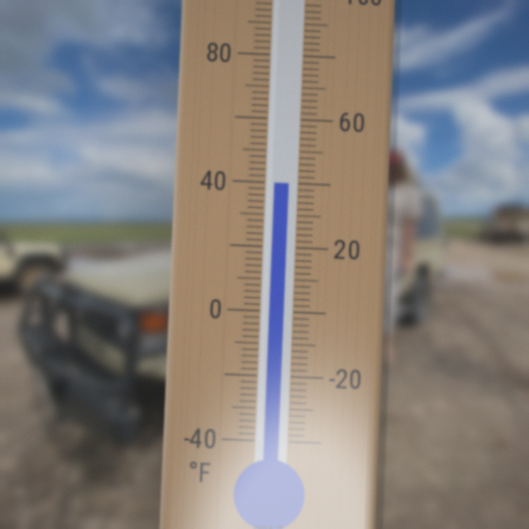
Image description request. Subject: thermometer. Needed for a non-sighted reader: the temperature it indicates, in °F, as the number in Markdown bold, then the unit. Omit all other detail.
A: **40** °F
